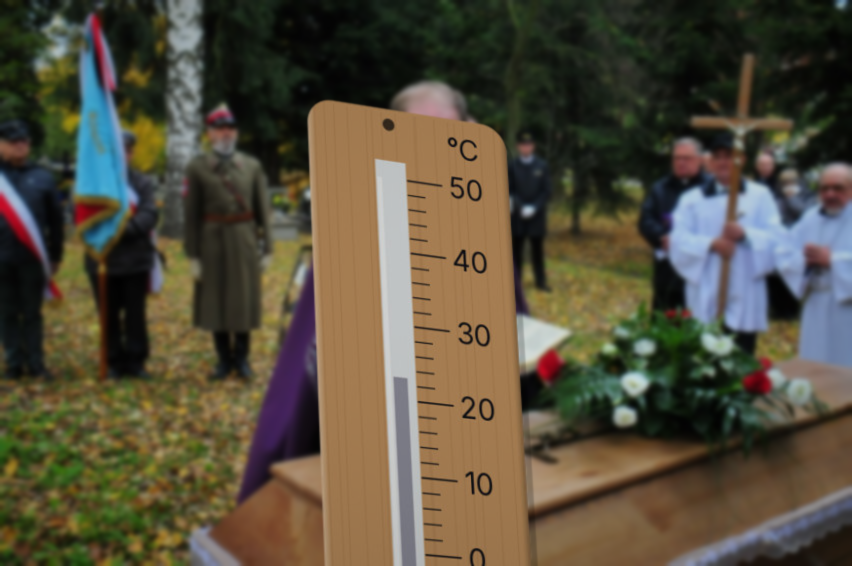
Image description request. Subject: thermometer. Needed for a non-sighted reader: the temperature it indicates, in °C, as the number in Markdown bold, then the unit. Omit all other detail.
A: **23** °C
